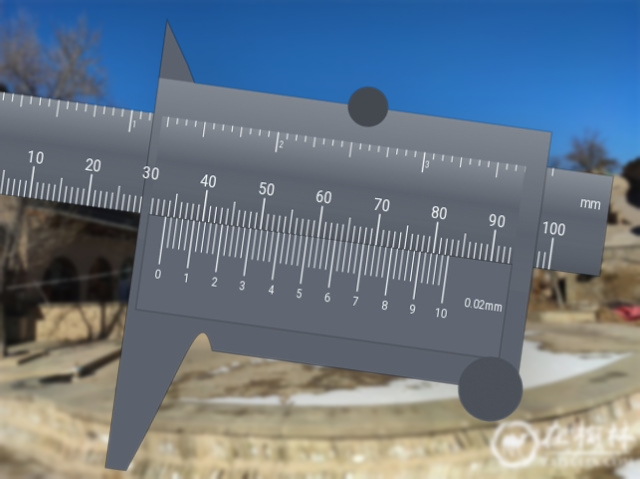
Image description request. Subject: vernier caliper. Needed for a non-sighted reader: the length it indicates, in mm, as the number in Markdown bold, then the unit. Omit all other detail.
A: **33.6** mm
